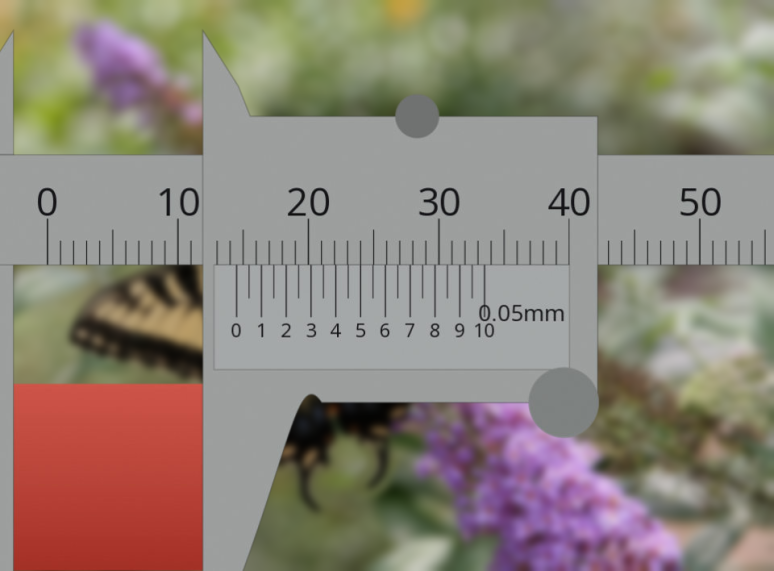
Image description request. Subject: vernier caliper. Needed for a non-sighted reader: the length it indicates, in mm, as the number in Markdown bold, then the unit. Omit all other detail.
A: **14.5** mm
